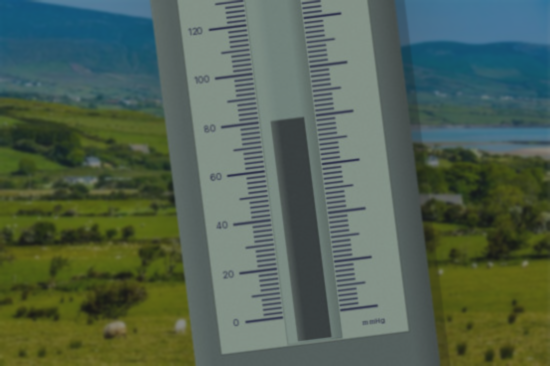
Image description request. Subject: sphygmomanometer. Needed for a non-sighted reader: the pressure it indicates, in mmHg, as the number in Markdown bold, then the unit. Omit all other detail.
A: **80** mmHg
